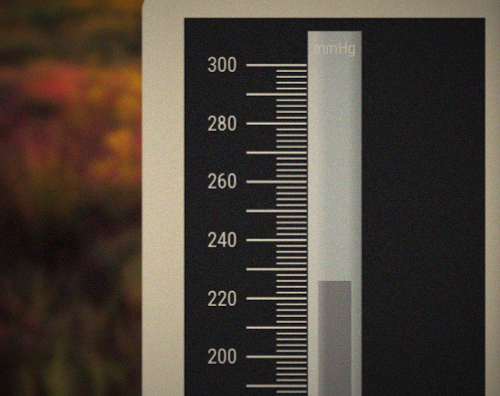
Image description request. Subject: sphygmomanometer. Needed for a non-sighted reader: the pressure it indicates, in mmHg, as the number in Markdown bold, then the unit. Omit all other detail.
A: **226** mmHg
